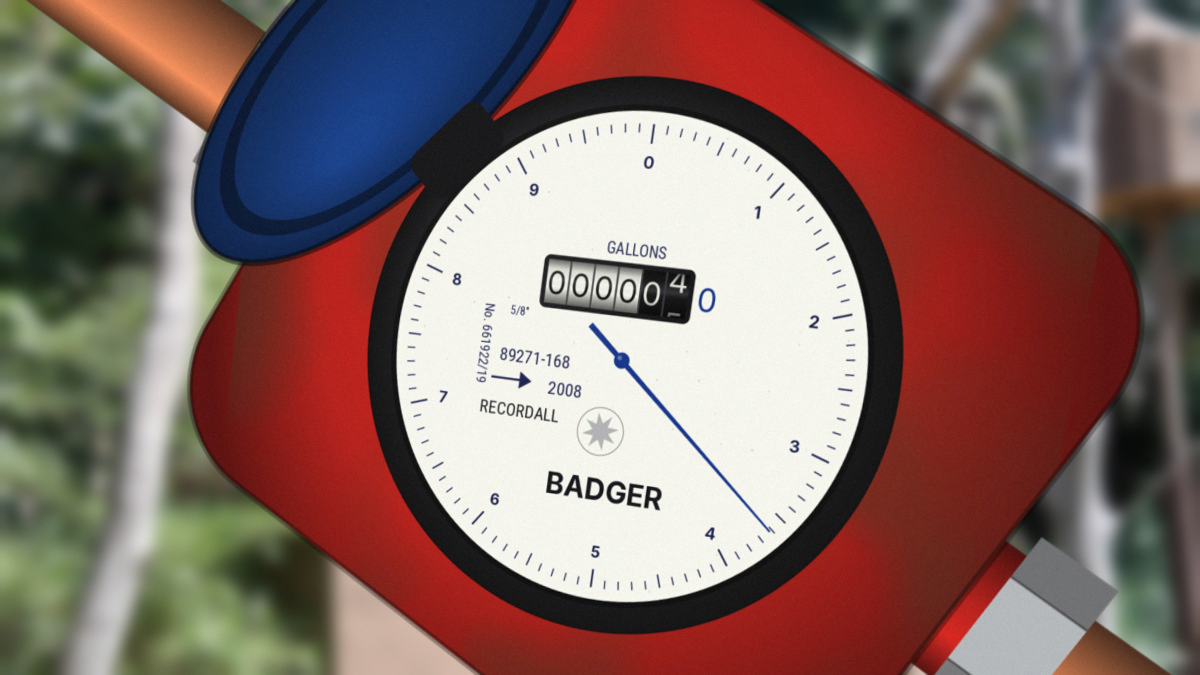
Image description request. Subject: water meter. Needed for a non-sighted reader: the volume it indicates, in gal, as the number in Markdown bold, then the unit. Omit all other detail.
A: **43.6** gal
